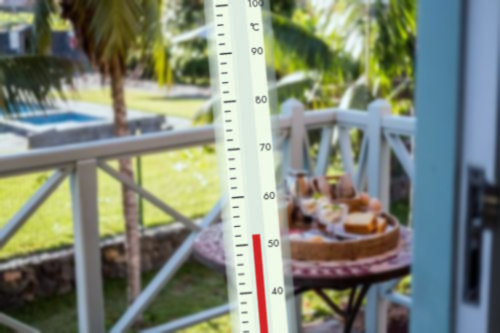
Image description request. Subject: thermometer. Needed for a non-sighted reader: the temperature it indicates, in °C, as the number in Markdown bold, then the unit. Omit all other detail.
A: **52** °C
